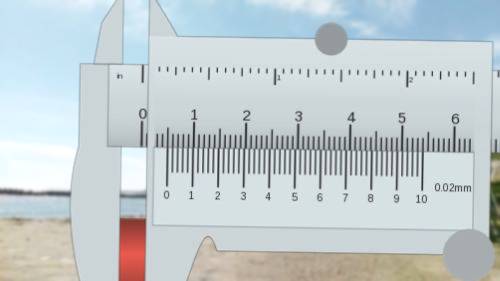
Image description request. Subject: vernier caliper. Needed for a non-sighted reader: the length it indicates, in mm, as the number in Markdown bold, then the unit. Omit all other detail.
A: **5.0** mm
